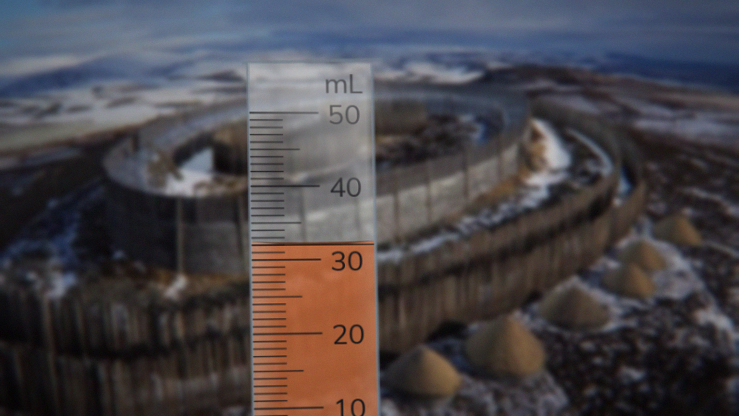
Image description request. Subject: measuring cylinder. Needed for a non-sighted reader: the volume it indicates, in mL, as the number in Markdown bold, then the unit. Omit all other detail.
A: **32** mL
